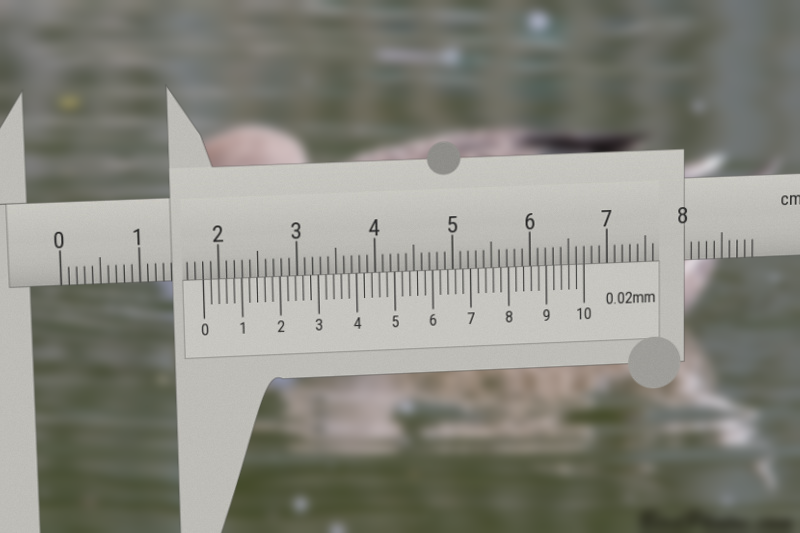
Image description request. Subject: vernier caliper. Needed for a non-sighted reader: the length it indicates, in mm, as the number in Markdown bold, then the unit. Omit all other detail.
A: **18.0** mm
